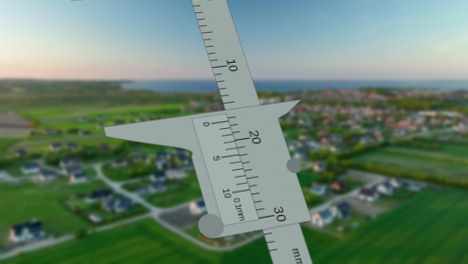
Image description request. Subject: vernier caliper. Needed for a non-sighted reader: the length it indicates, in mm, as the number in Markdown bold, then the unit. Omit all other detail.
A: **17.4** mm
